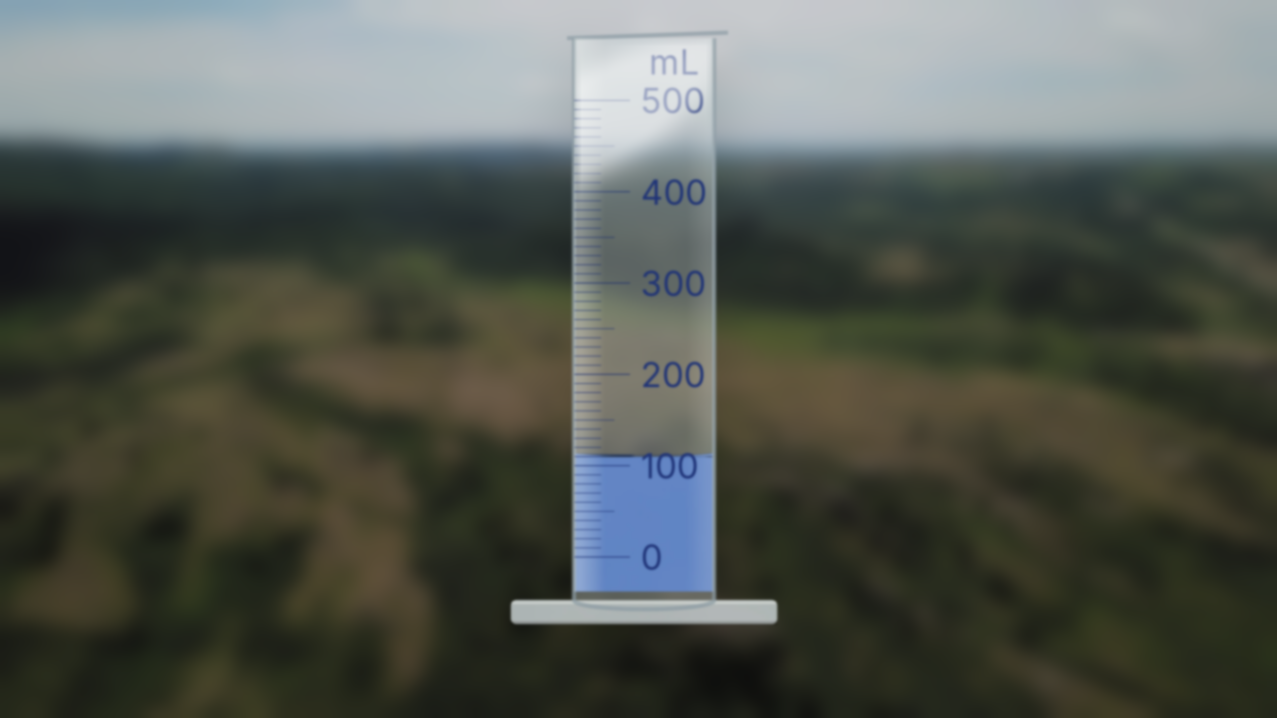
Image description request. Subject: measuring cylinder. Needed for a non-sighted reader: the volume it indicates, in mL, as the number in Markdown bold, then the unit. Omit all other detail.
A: **110** mL
